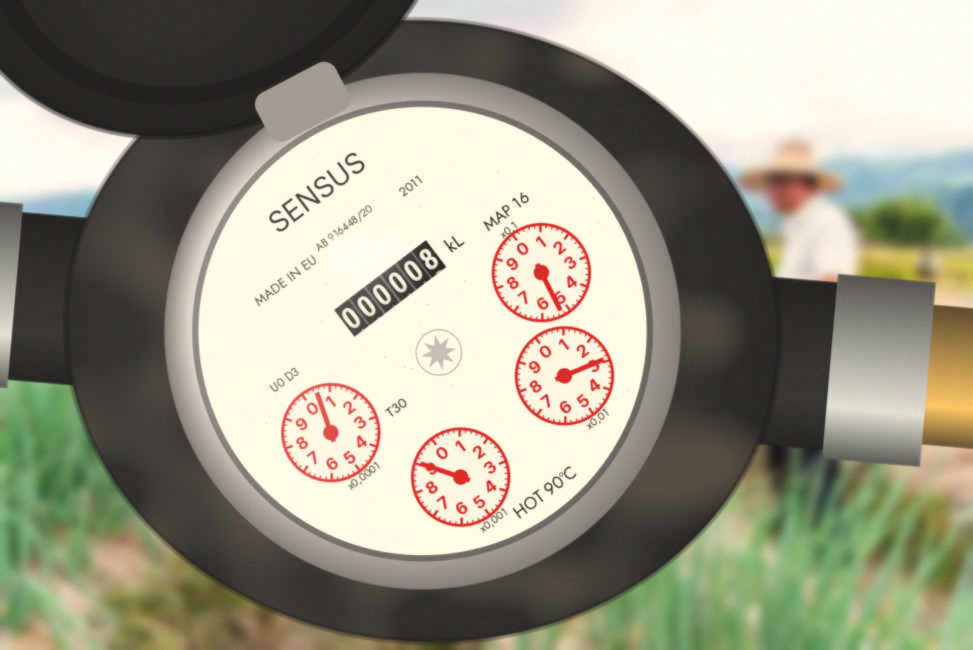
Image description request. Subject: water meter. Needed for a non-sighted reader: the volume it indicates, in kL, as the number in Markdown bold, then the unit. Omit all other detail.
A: **8.5290** kL
